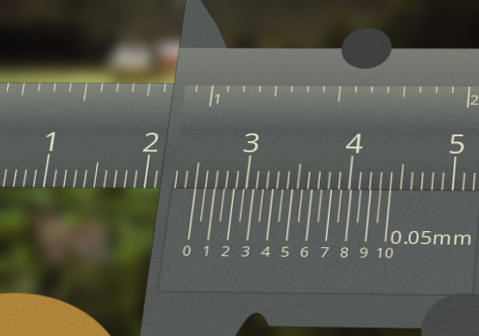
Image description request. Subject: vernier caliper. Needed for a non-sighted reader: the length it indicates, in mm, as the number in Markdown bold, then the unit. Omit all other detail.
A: **25.0** mm
